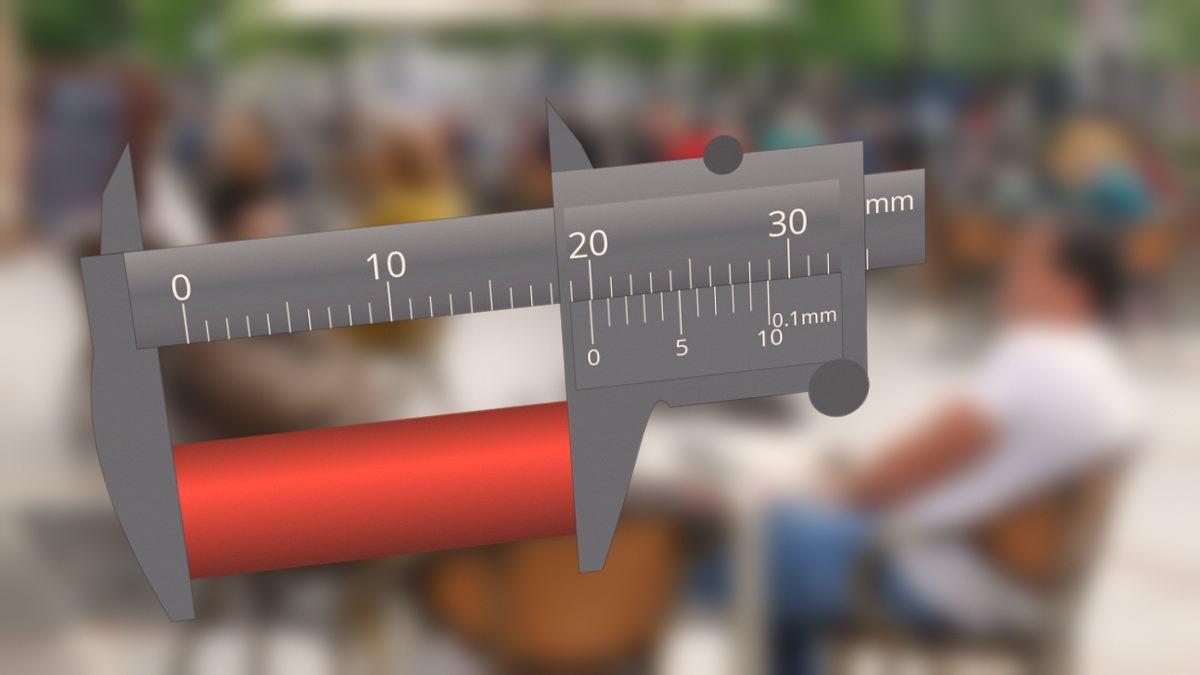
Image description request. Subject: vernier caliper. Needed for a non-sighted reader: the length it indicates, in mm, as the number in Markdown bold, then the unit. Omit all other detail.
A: **19.9** mm
